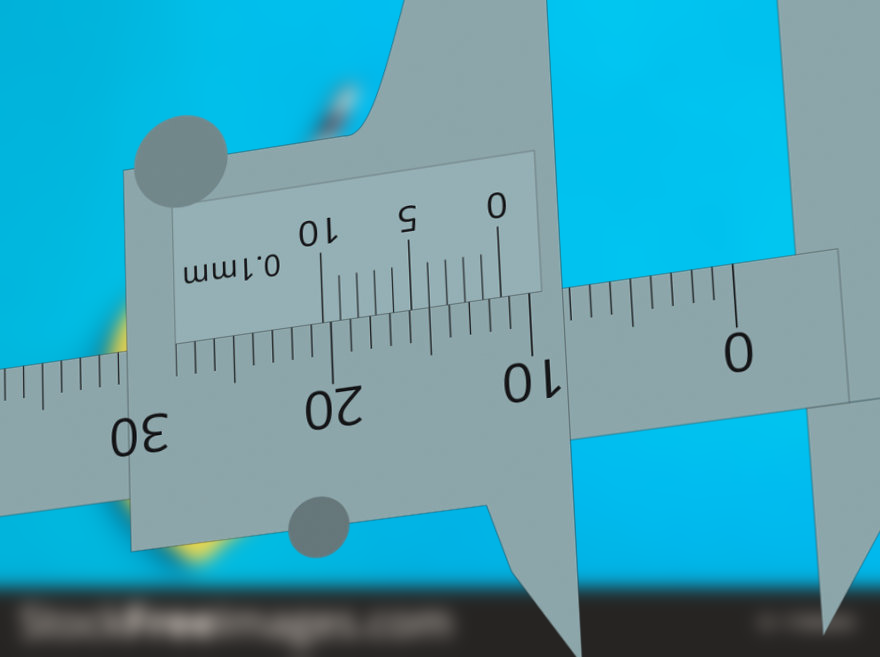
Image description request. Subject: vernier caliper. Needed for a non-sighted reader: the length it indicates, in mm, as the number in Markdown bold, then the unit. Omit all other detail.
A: **11.4** mm
